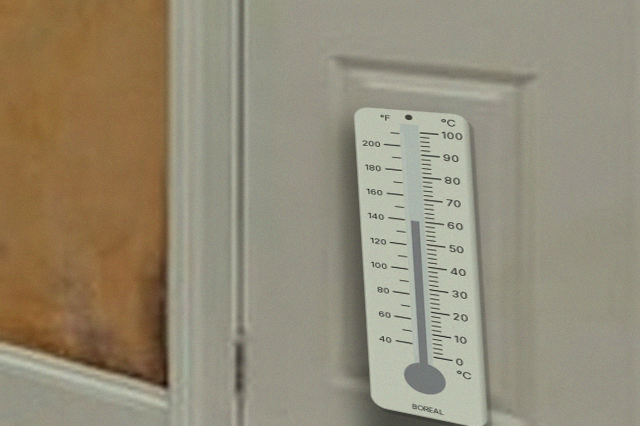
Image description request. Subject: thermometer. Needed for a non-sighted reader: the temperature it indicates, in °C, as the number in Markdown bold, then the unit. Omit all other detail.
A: **60** °C
